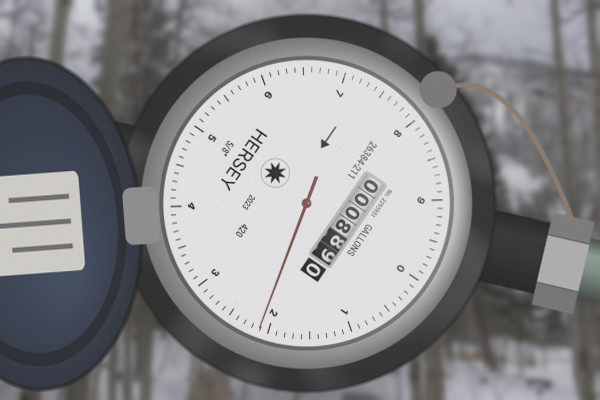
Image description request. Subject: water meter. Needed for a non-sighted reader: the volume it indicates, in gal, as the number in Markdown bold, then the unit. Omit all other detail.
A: **8892.1** gal
